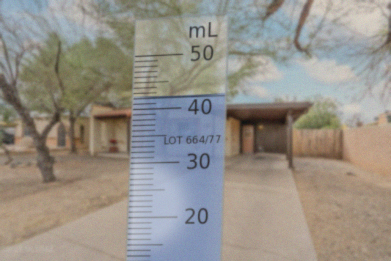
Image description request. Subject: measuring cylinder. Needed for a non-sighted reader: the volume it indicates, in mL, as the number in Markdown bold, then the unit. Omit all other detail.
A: **42** mL
